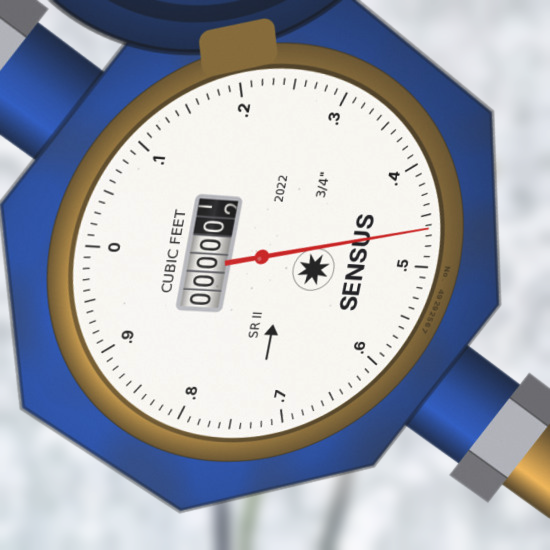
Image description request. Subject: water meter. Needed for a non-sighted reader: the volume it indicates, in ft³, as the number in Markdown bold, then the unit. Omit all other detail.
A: **1.46** ft³
